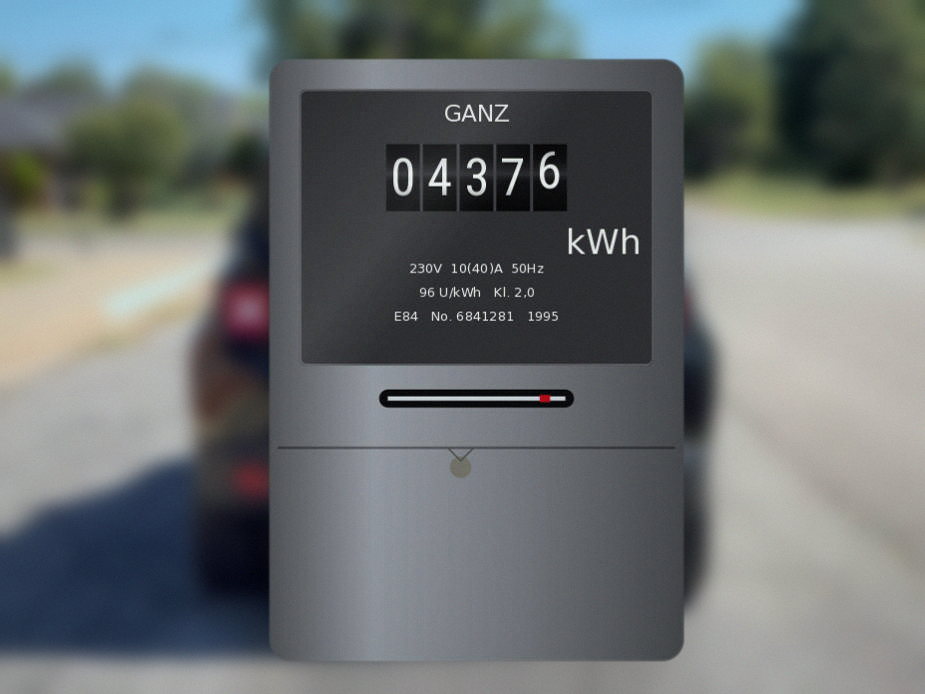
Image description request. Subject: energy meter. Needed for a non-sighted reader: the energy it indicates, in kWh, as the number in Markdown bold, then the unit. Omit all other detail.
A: **4376** kWh
